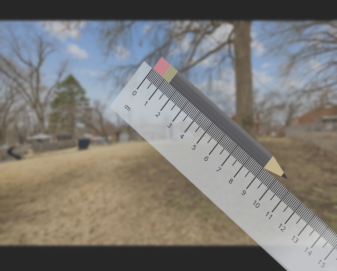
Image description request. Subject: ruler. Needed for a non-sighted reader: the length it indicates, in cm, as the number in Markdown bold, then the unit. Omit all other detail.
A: **10.5** cm
